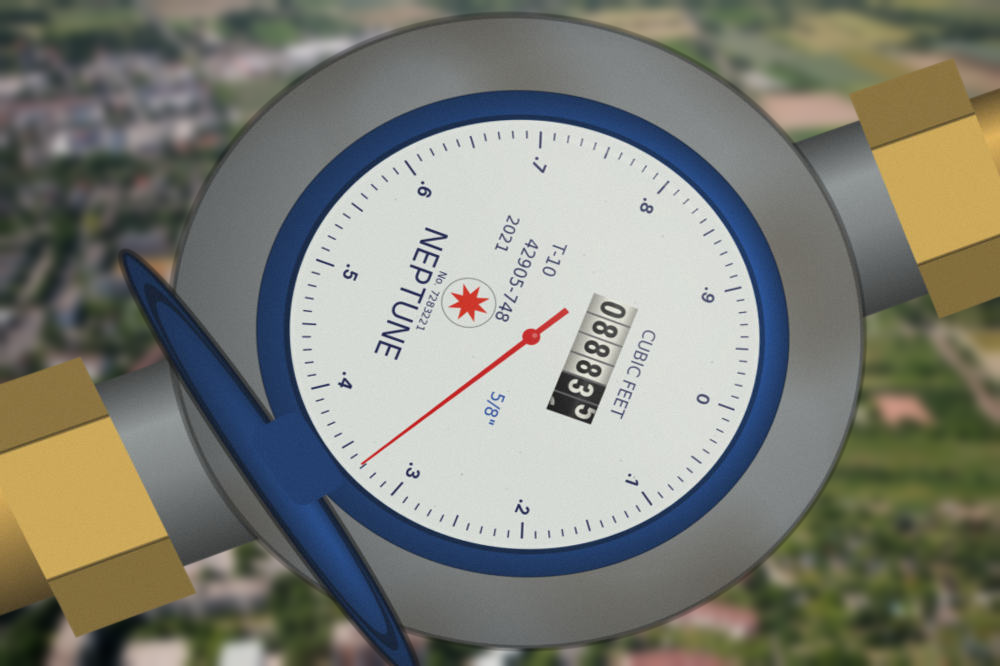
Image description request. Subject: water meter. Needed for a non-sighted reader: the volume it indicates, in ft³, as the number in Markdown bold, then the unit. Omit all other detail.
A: **88835.33** ft³
